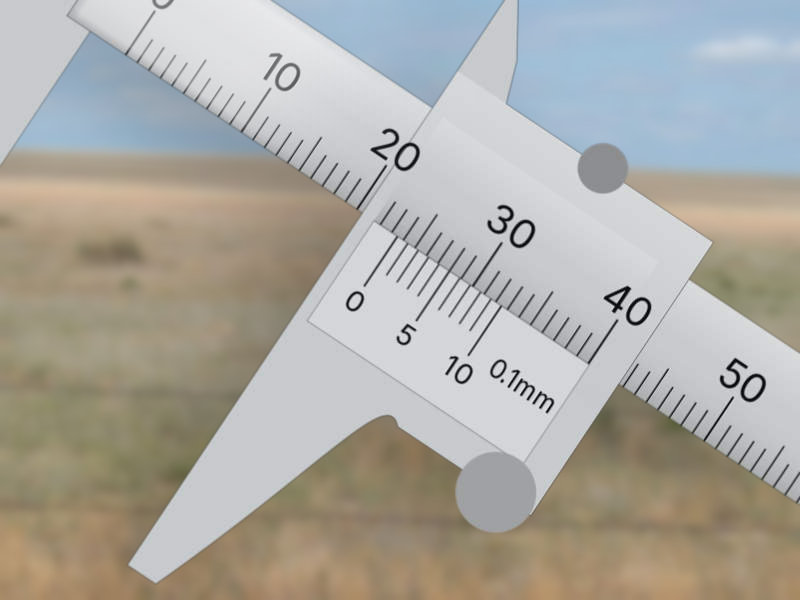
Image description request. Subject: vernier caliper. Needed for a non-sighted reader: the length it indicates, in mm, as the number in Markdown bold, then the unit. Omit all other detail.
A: **23.5** mm
